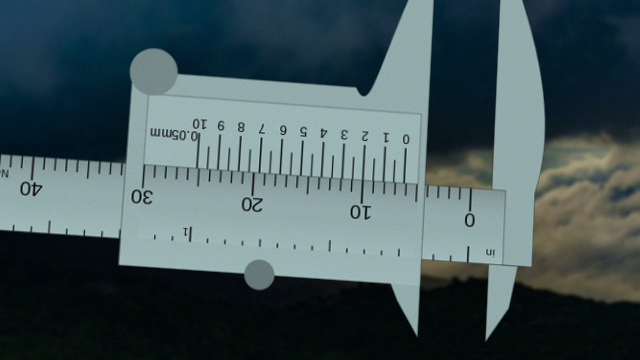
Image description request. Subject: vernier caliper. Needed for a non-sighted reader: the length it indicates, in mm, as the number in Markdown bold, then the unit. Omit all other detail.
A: **6.2** mm
